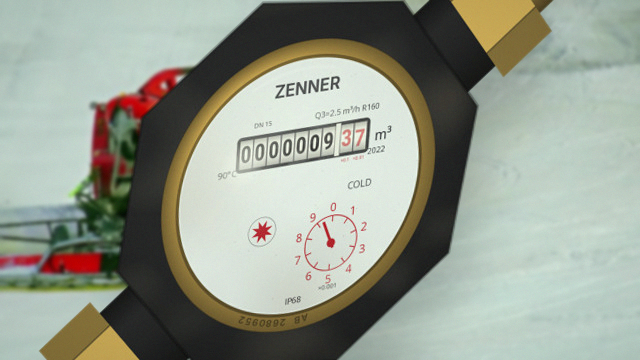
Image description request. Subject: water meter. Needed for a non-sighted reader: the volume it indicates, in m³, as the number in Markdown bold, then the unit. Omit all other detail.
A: **9.369** m³
